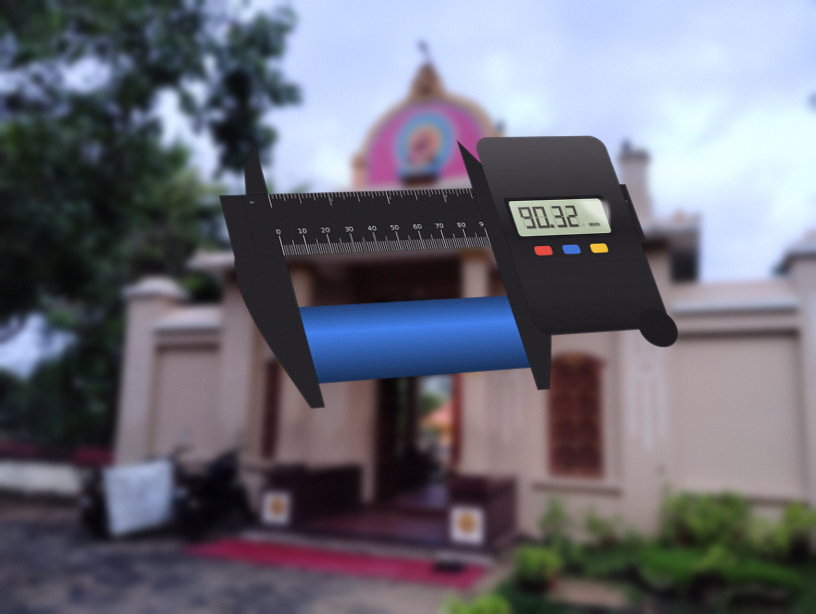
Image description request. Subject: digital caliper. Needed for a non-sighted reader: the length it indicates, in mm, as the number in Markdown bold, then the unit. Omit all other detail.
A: **90.32** mm
